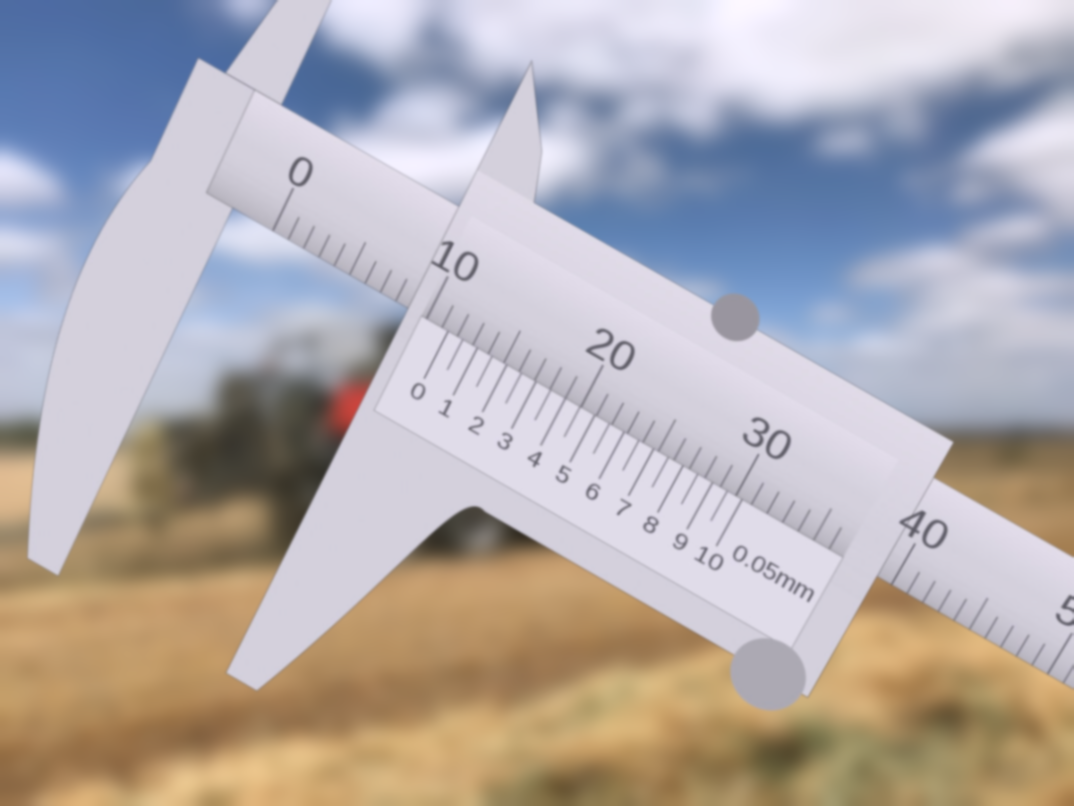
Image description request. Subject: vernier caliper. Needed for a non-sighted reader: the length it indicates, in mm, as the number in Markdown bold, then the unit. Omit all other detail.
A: **11.4** mm
